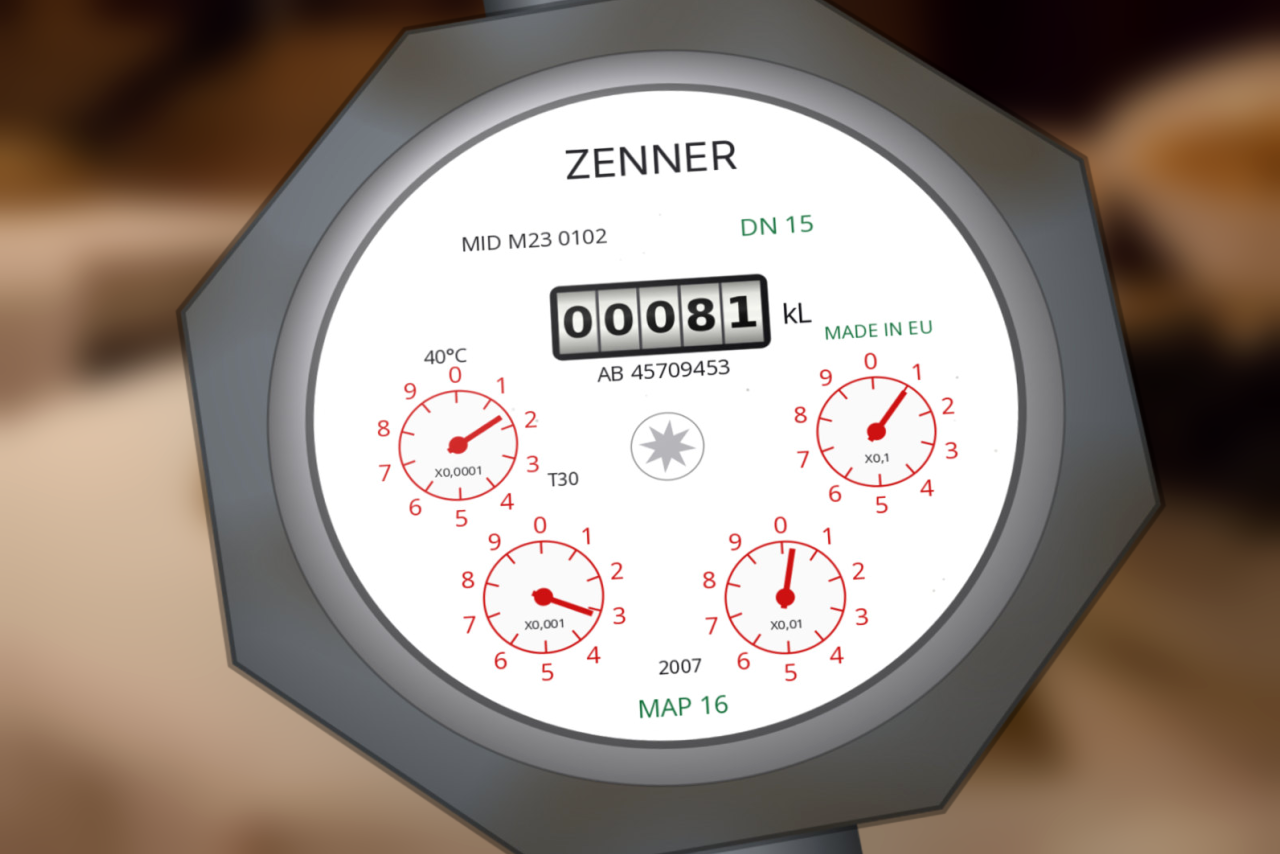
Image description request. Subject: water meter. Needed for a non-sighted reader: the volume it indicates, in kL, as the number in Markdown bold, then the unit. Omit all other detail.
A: **81.1031** kL
